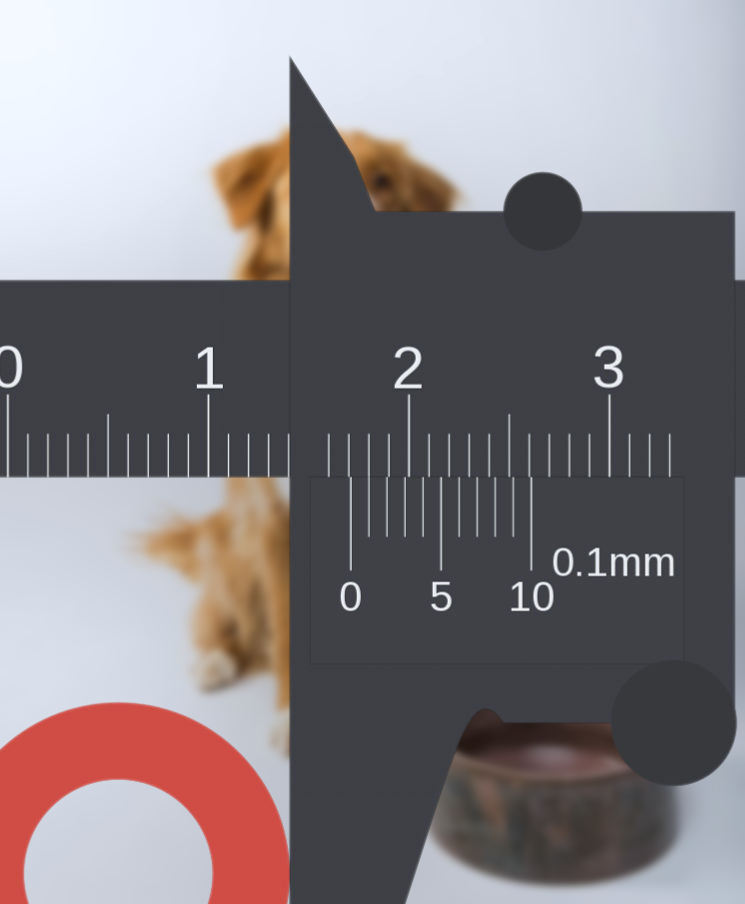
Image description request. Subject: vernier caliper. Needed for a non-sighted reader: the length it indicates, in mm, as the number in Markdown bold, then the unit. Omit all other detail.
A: **17.1** mm
